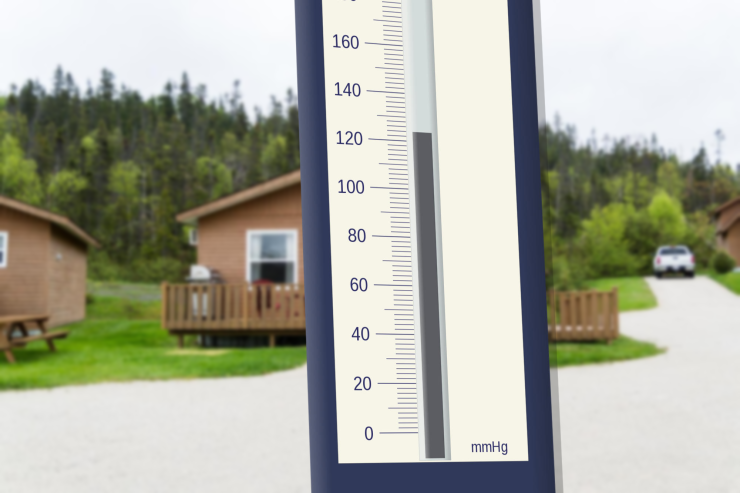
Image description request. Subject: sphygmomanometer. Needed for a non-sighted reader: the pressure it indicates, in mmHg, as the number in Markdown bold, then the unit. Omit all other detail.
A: **124** mmHg
